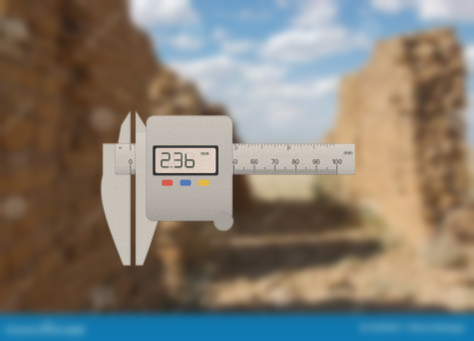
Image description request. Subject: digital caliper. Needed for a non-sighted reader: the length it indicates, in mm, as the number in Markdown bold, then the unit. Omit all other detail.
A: **2.36** mm
